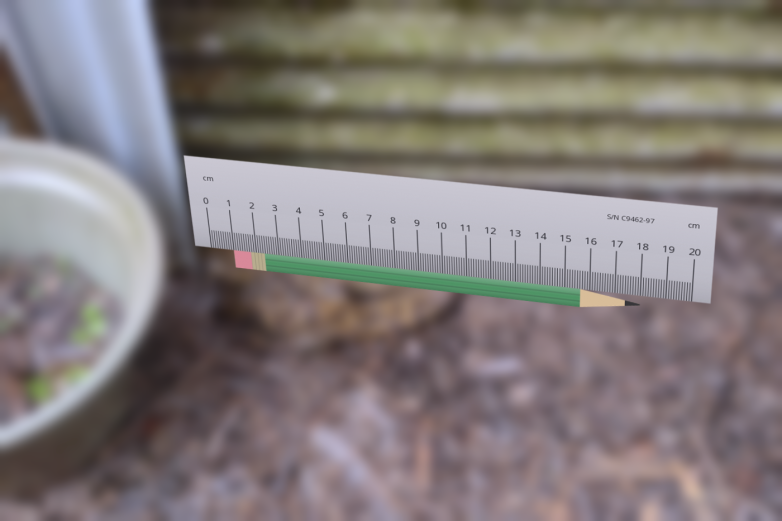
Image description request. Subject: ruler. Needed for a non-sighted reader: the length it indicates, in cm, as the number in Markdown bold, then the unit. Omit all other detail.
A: **17** cm
